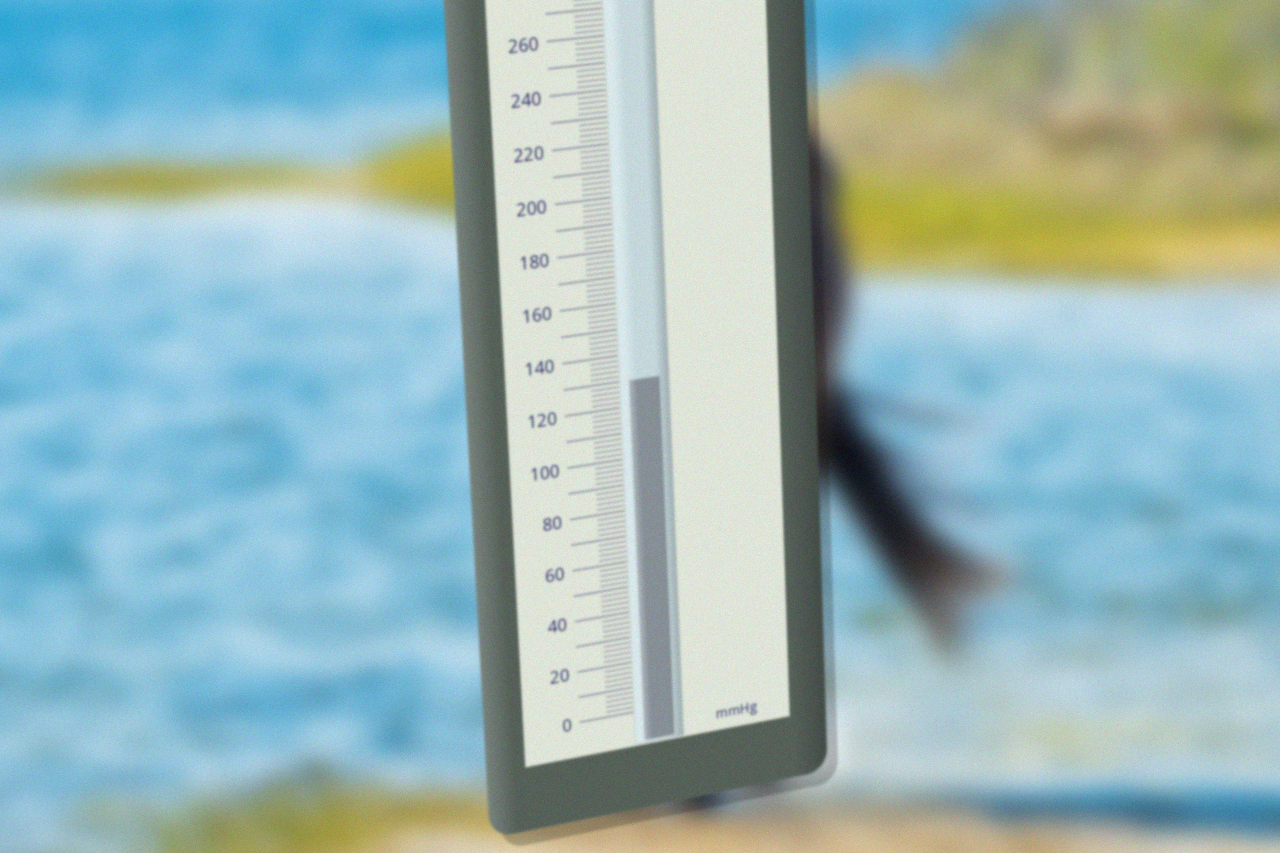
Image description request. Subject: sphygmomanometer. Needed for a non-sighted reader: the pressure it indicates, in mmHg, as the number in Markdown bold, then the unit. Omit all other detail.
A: **130** mmHg
